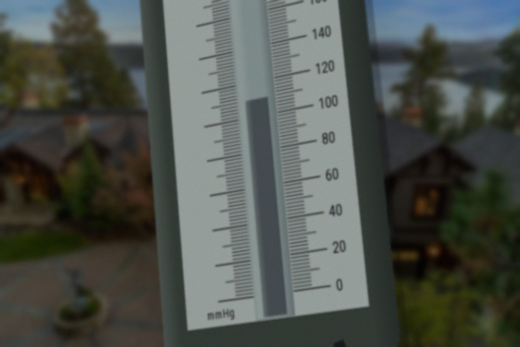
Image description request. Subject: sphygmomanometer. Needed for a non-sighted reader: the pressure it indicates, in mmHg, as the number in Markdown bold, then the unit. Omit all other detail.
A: **110** mmHg
